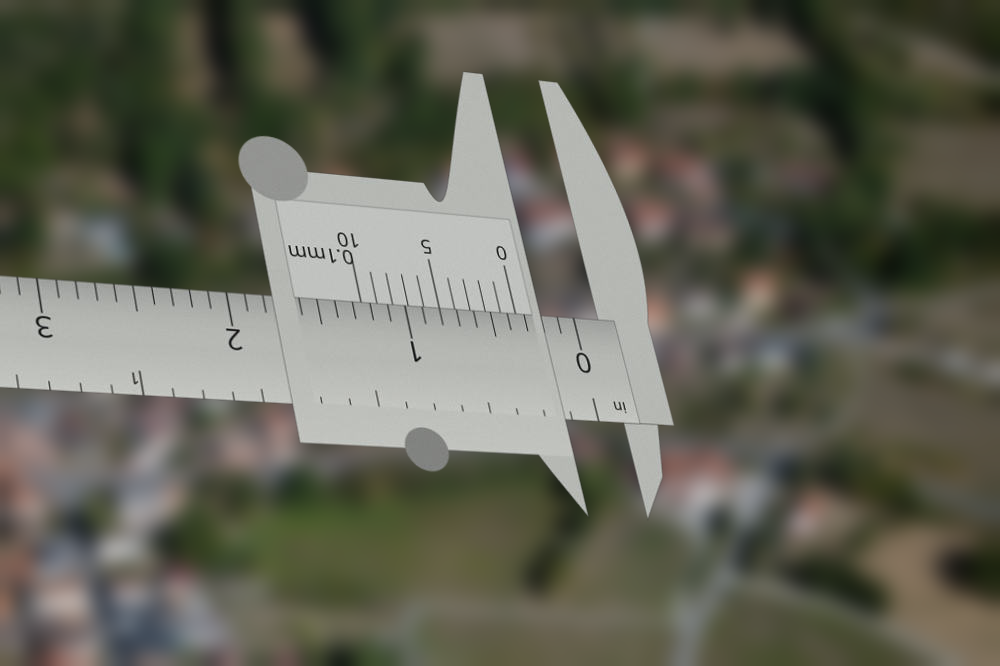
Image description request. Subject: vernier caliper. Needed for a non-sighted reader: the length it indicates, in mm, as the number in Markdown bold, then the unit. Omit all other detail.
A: **3.5** mm
